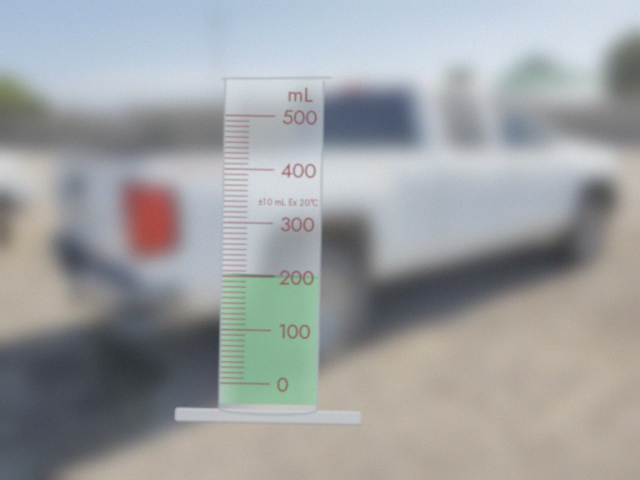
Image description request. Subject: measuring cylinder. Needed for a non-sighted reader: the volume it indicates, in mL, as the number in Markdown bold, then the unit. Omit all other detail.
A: **200** mL
